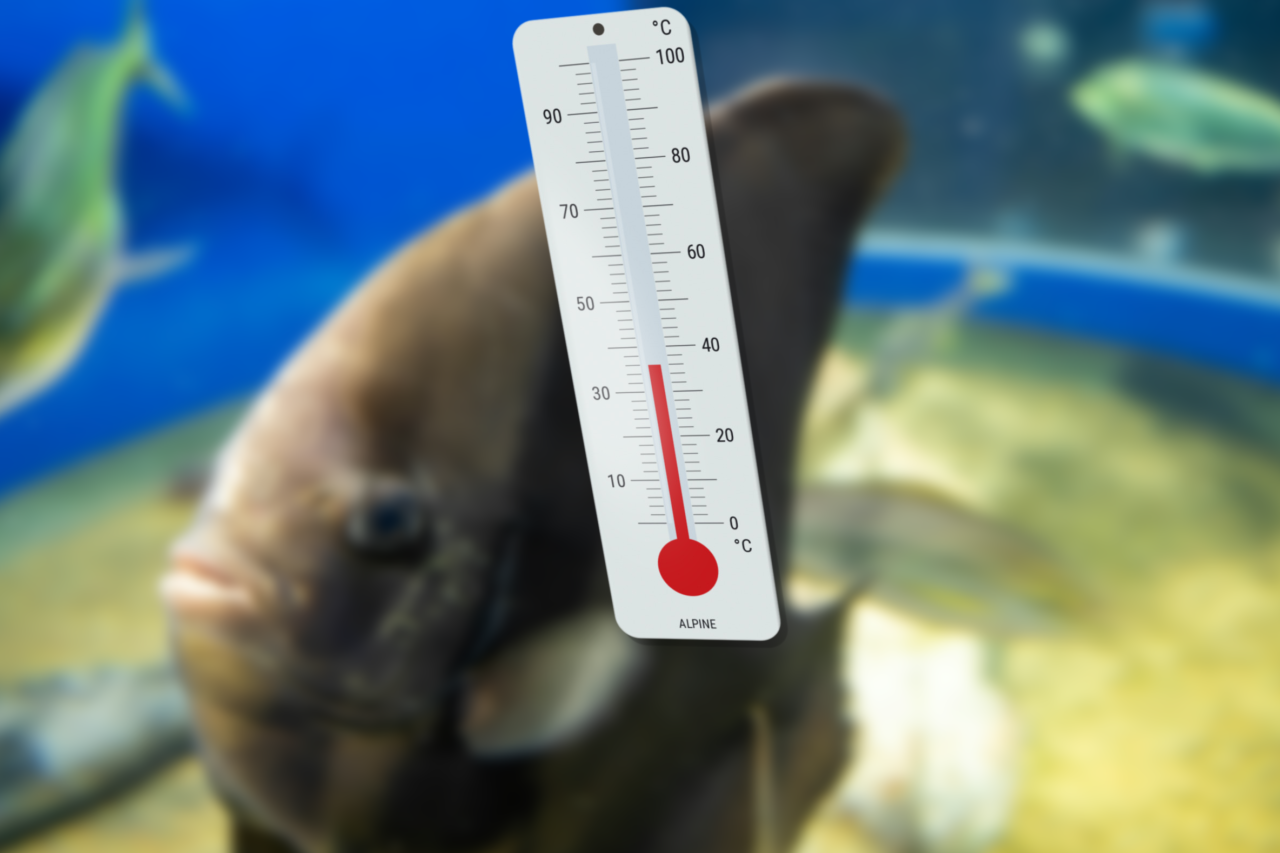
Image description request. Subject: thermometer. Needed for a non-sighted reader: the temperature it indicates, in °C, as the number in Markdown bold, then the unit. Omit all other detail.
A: **36** °C
